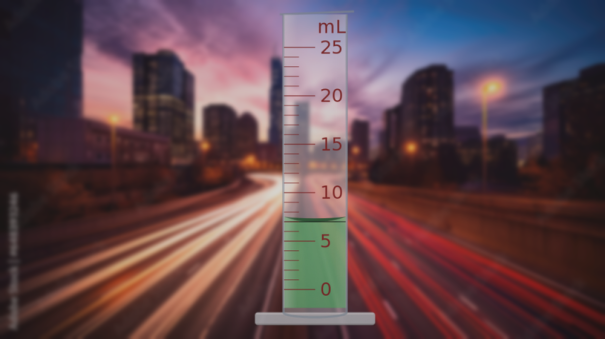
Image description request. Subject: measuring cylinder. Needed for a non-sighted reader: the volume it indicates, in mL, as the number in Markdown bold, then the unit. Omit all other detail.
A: **7** mL
